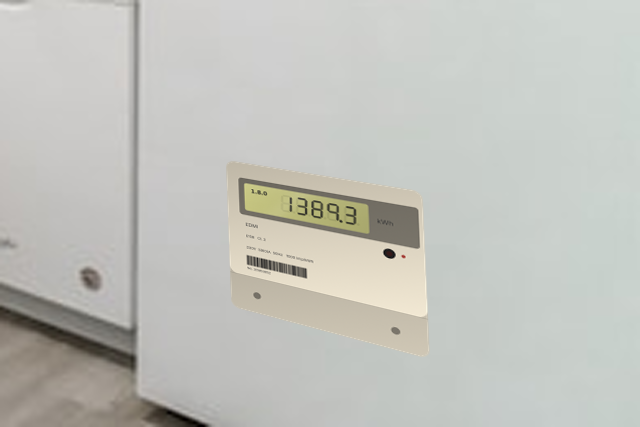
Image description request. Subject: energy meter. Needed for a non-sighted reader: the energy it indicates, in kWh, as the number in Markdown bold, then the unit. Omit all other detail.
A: **1389.3** kWh
